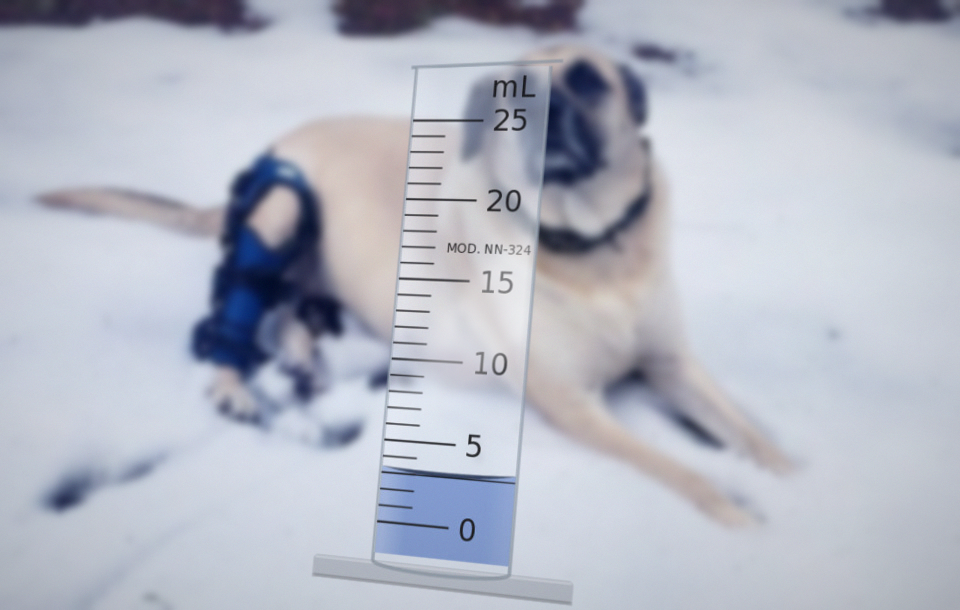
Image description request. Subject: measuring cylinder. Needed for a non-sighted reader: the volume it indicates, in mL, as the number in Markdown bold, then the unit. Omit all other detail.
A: **3** mL
